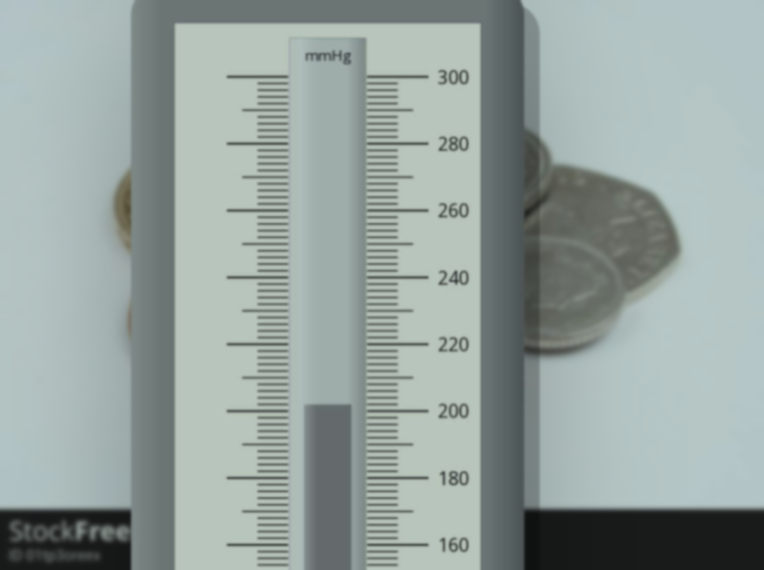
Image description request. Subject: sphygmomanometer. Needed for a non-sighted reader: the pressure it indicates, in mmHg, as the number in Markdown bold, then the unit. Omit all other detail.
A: **202** mmHg
